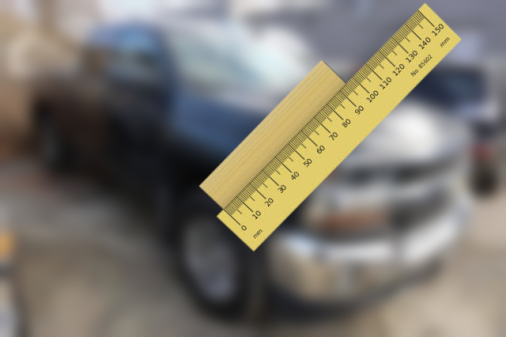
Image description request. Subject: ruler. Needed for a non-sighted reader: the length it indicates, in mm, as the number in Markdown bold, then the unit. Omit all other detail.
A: **95** mm
